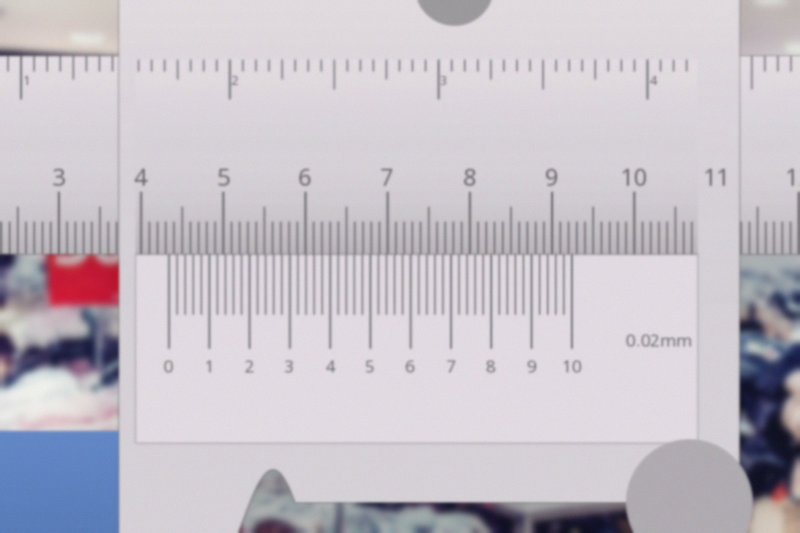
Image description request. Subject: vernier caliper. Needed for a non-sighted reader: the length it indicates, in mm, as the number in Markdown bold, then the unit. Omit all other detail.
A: **43.4** mm
